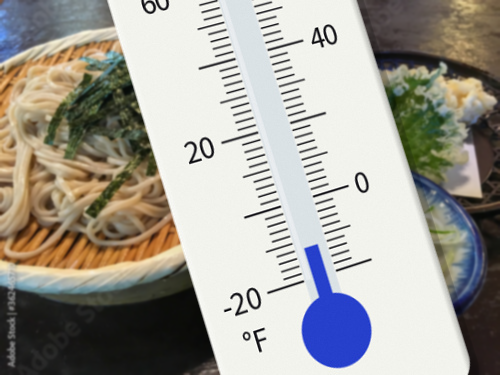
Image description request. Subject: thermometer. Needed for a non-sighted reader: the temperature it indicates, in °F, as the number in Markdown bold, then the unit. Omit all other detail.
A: **-12** °F
